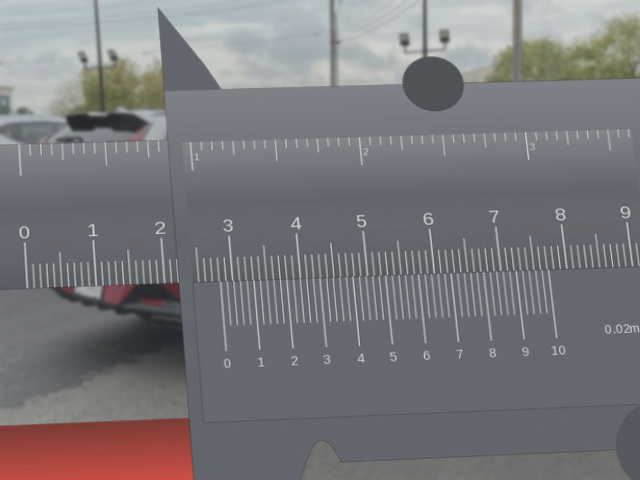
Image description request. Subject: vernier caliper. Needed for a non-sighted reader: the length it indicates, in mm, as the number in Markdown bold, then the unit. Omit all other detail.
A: **28.2** mm
